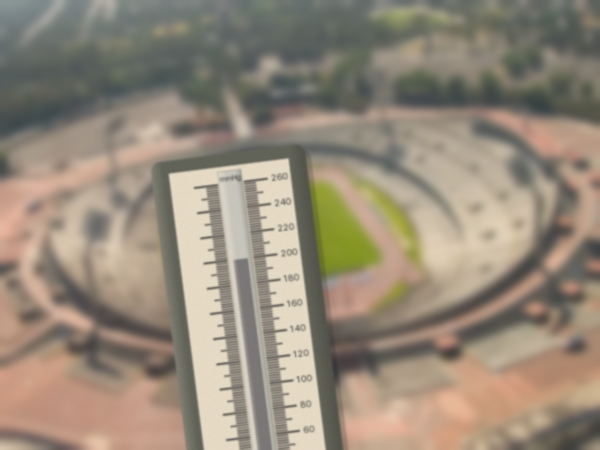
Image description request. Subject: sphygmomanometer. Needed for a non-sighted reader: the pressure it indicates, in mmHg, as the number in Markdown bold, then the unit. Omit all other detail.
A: **200** mmHg
